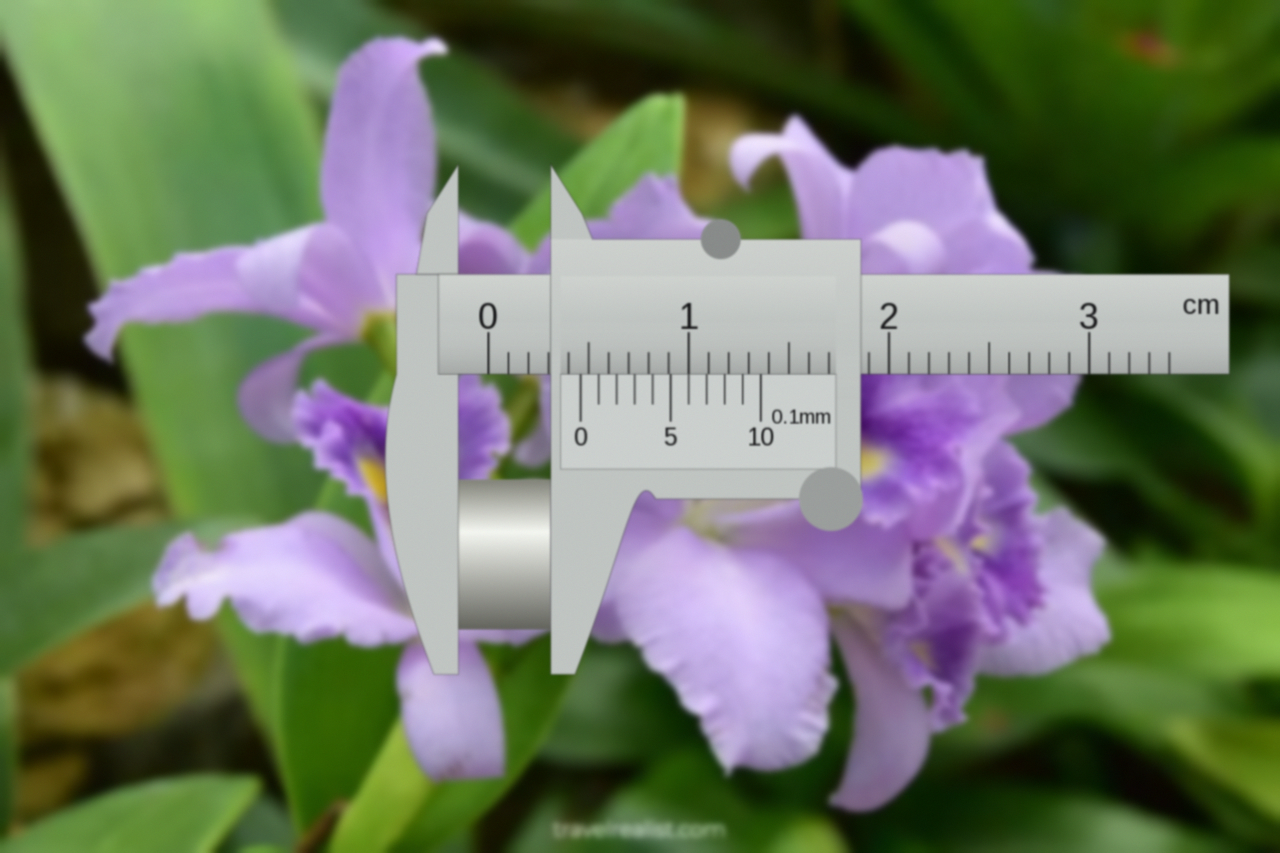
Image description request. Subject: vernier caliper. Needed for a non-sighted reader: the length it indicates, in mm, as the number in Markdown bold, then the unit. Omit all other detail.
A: **4.6** mm
